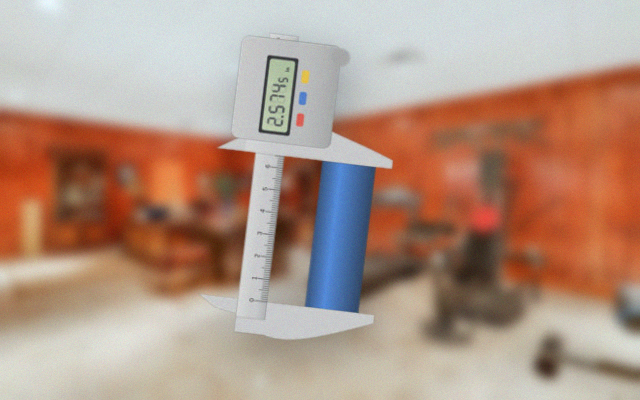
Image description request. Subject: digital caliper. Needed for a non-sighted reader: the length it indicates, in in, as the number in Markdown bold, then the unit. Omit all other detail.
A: **2.5745** in
